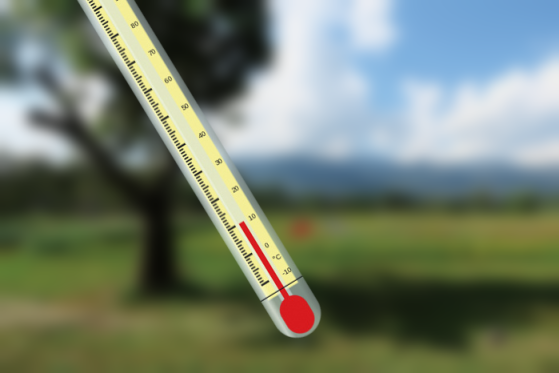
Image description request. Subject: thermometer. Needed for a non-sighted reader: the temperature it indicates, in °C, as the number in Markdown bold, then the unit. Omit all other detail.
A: **10** °C
